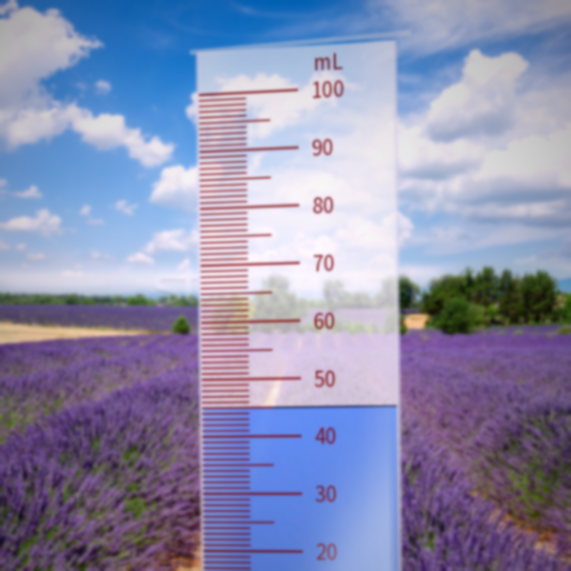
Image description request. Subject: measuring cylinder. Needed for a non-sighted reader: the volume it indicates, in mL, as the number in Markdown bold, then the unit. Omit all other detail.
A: **45** mL
